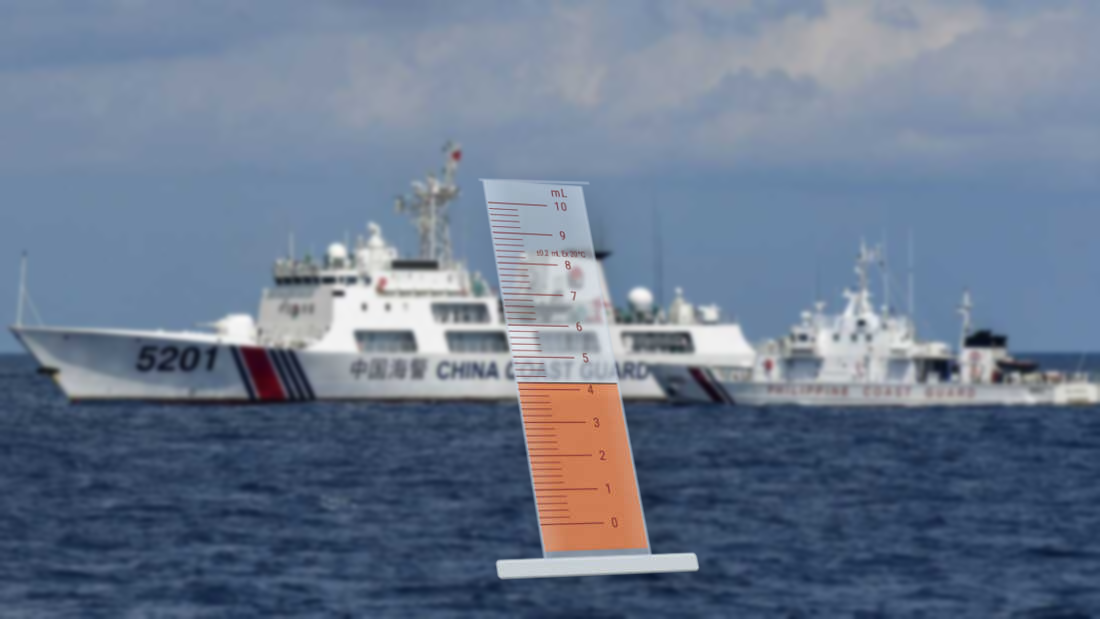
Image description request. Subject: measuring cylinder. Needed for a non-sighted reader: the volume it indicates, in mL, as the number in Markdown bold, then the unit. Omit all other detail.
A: **4.2** mL
